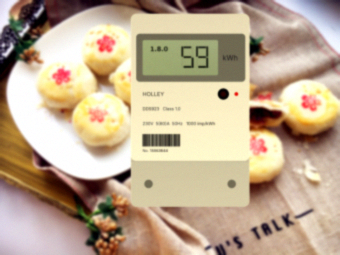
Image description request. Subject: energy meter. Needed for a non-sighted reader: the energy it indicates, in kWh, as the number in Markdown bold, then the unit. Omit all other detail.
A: **59** kWh
